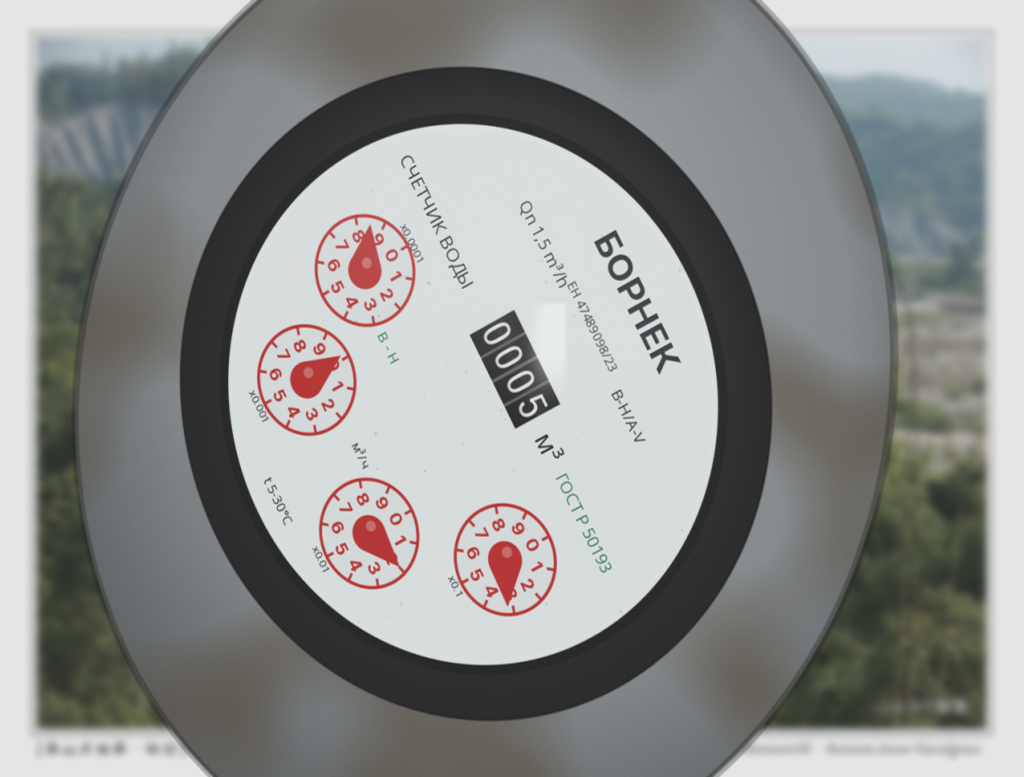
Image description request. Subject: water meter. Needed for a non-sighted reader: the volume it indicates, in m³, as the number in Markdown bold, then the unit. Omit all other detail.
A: **5.3198** m³
